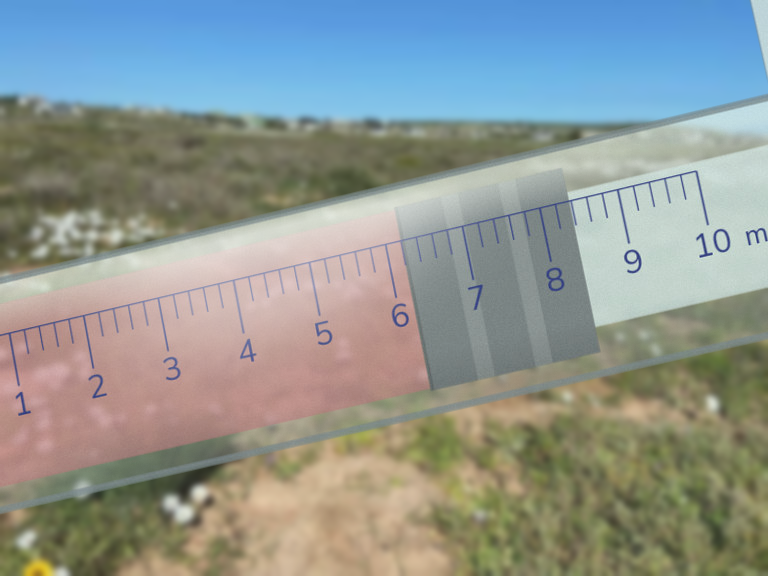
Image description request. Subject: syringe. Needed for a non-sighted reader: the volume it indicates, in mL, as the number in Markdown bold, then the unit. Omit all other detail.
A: **6.2** mL
